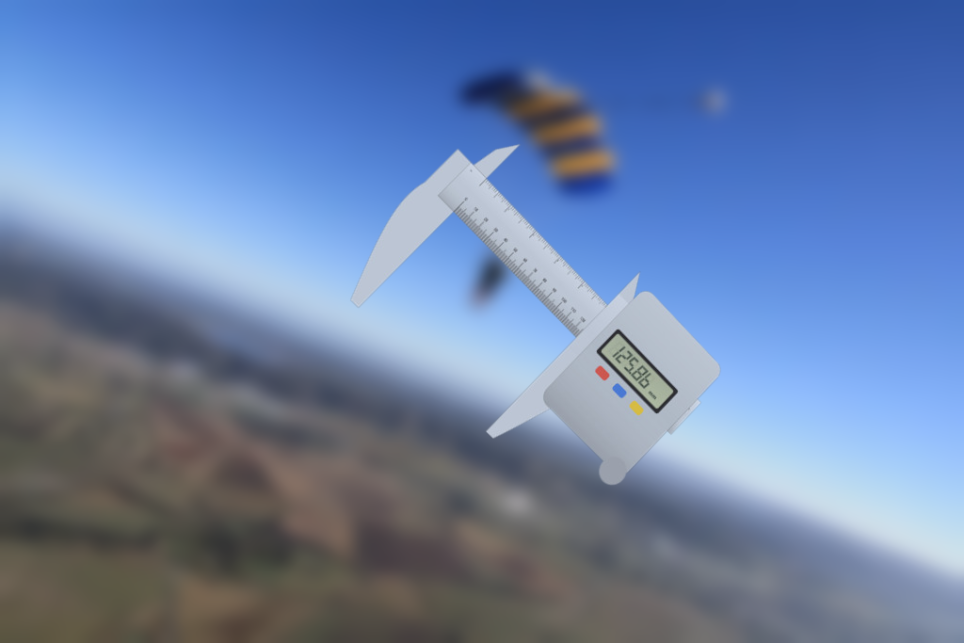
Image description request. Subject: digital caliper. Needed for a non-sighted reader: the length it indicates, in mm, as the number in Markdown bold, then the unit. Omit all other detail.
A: **125.86** mm
